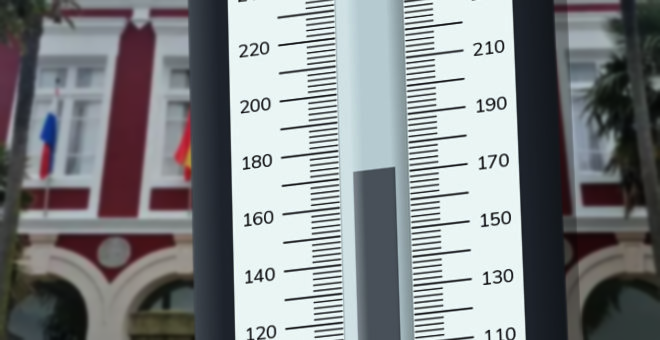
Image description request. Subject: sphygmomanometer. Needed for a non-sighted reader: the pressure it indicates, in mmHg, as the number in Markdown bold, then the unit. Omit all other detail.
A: **172** mmHg
